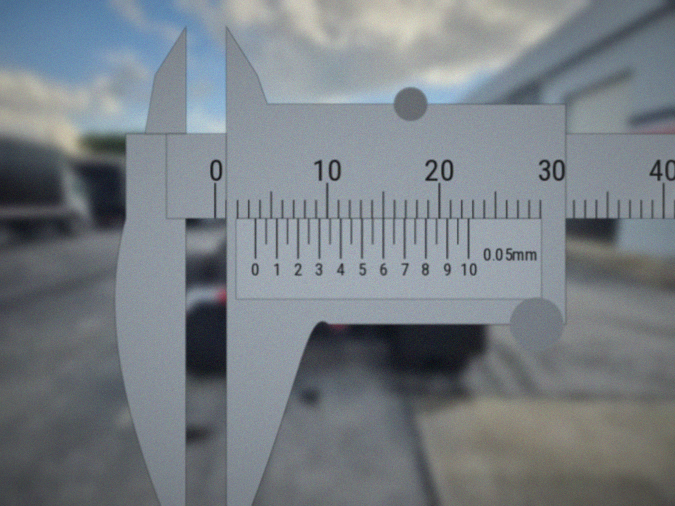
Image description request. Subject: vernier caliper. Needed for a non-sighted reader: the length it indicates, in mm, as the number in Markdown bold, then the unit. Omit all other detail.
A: **3.6** mm
